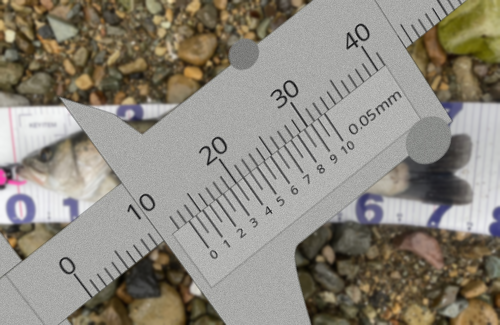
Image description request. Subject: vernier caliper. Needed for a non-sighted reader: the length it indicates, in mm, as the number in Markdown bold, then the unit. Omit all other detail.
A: **13.4** mm
